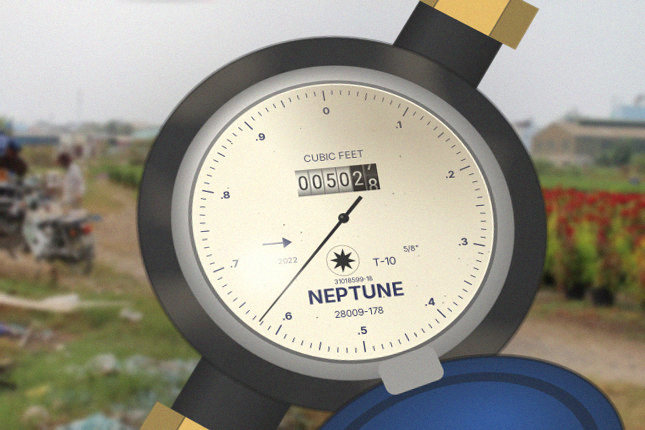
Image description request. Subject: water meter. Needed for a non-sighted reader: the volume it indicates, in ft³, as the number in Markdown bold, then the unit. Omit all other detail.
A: **5027.62** ft³
